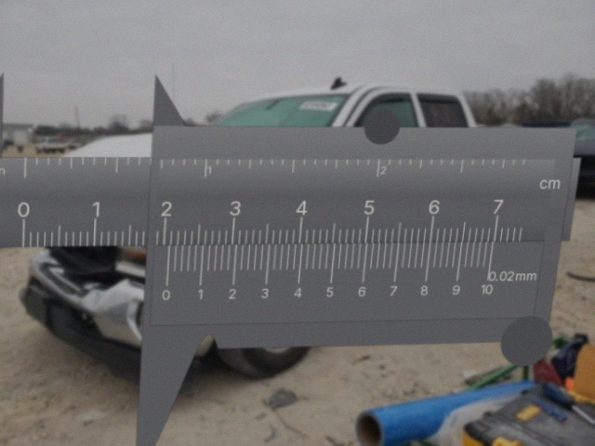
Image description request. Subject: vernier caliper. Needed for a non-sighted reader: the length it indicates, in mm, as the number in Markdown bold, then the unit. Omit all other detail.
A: **20.8** mm
